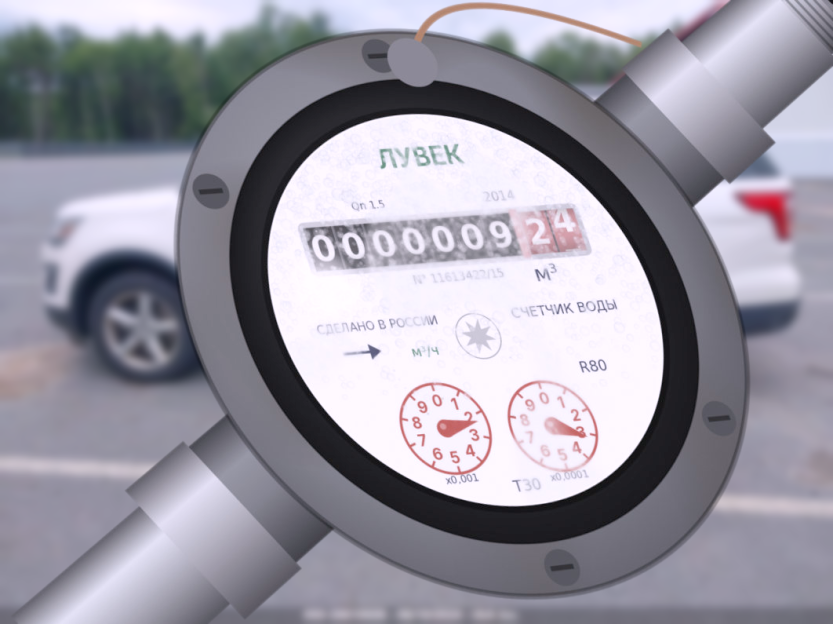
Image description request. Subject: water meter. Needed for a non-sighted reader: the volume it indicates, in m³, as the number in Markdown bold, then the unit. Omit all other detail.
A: **9.2423** m³
